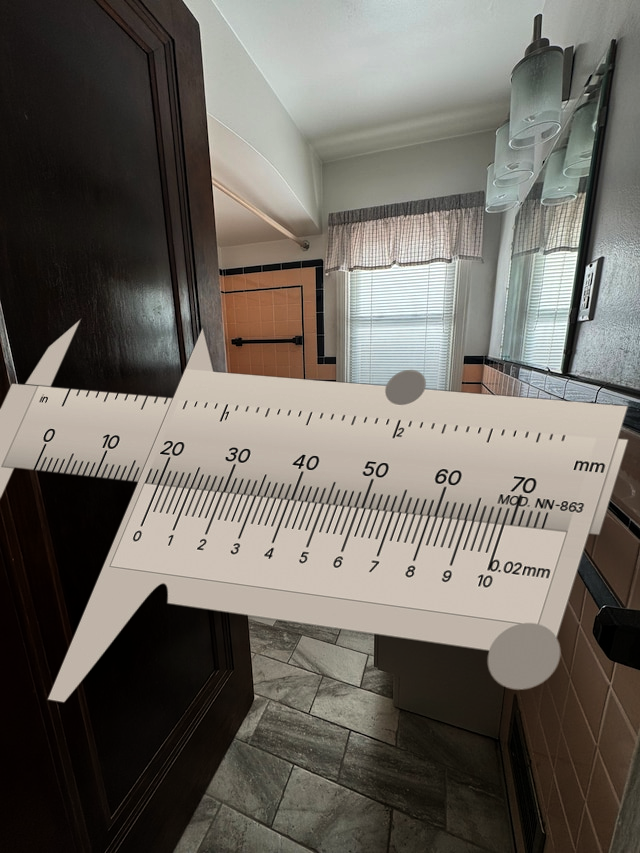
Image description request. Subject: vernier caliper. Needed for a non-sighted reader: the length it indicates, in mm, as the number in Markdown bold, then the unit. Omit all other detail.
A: **20.0** mm
